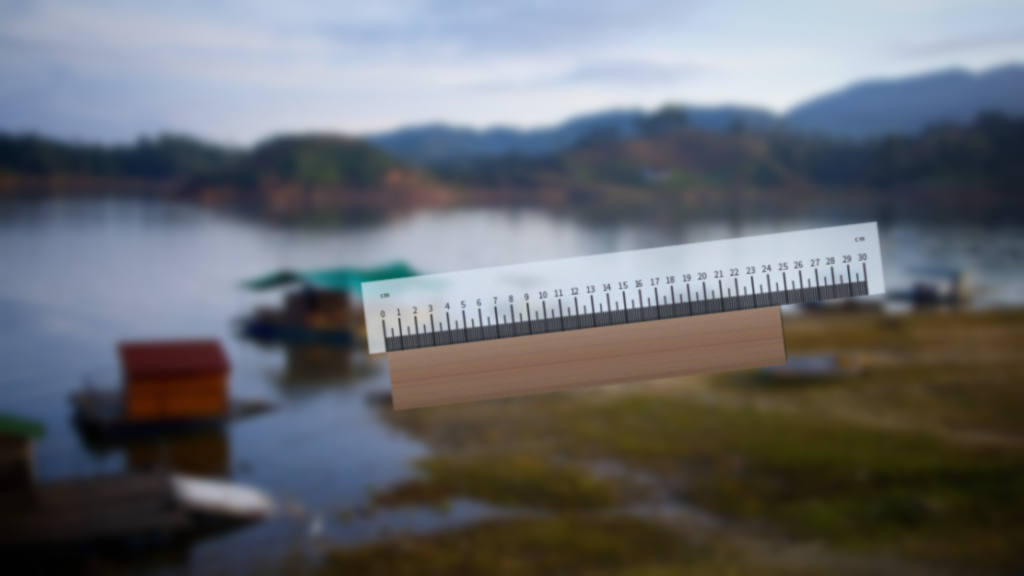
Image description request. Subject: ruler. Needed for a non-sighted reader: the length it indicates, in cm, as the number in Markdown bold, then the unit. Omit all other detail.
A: **24.5** cm
